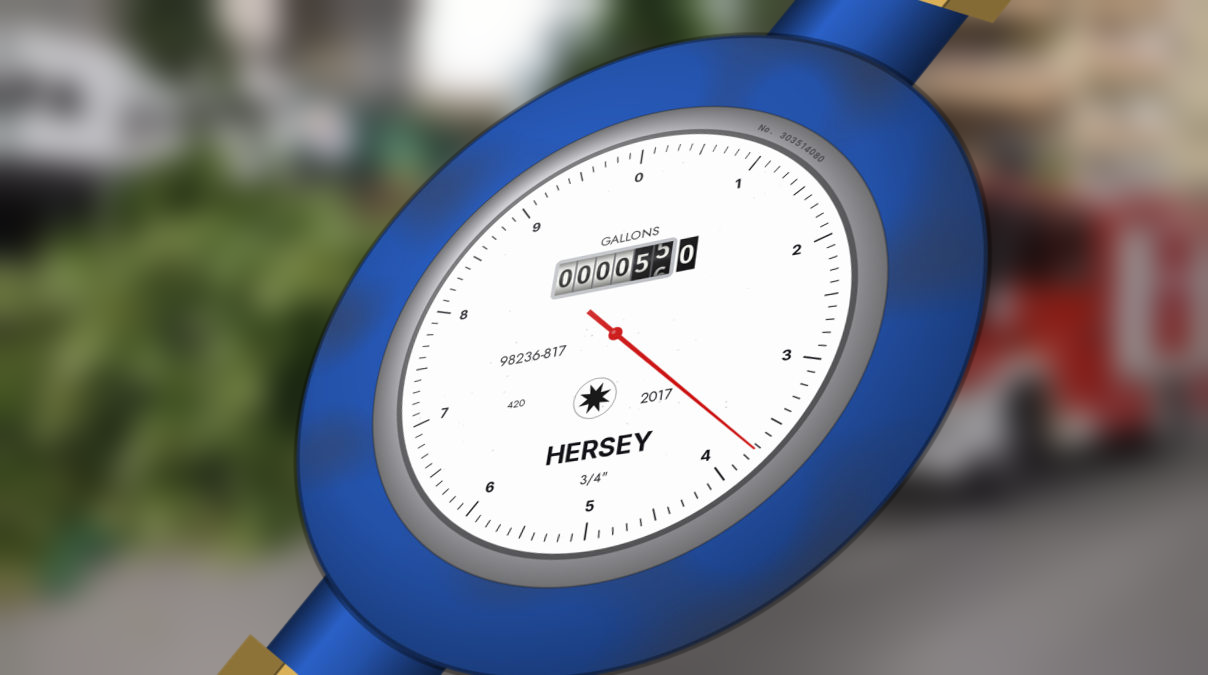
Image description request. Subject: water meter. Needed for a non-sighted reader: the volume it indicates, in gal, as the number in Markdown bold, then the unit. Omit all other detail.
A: **553.7** gal
